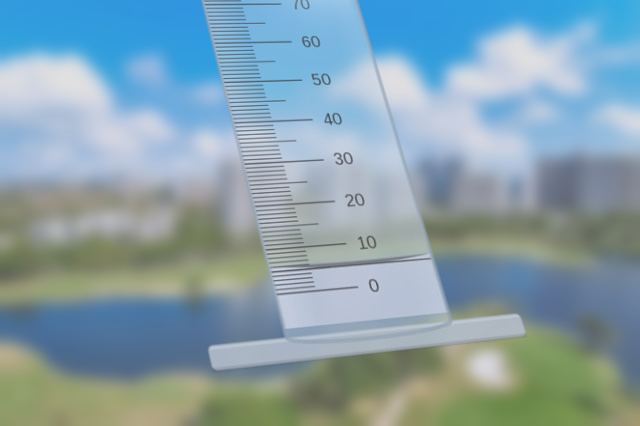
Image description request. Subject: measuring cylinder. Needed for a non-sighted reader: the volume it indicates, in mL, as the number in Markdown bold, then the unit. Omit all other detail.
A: **5** mL
